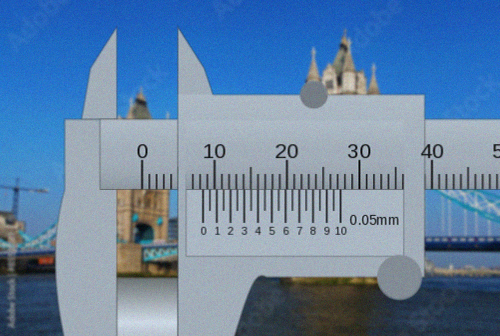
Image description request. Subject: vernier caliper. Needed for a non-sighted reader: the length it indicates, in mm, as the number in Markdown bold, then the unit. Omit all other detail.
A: **8.4** mm
